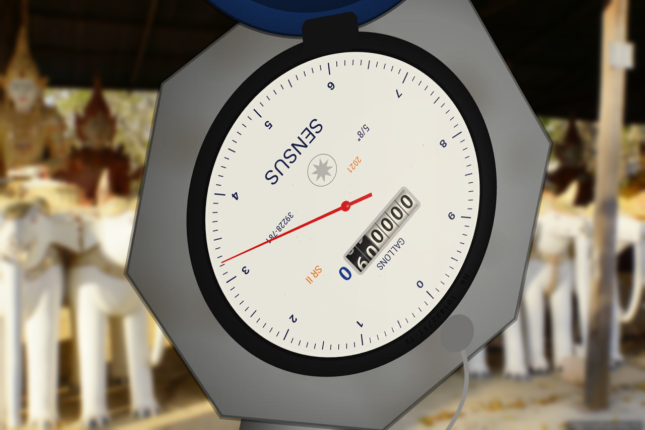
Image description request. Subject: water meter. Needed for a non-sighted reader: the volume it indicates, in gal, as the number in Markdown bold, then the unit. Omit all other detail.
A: **93.2** gal
